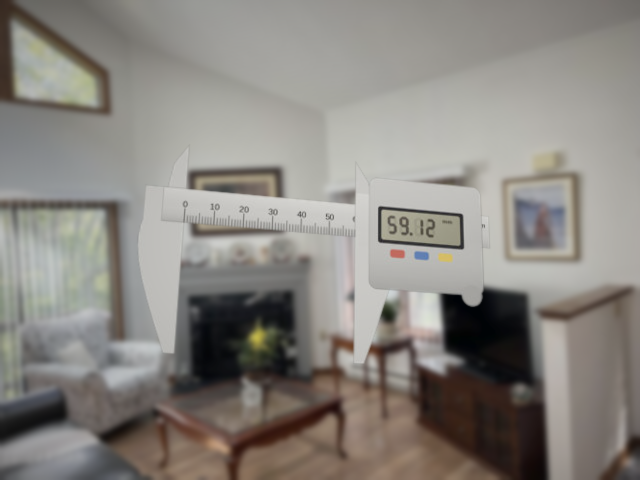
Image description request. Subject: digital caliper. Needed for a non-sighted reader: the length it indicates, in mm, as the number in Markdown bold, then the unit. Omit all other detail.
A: **59.12** mm
